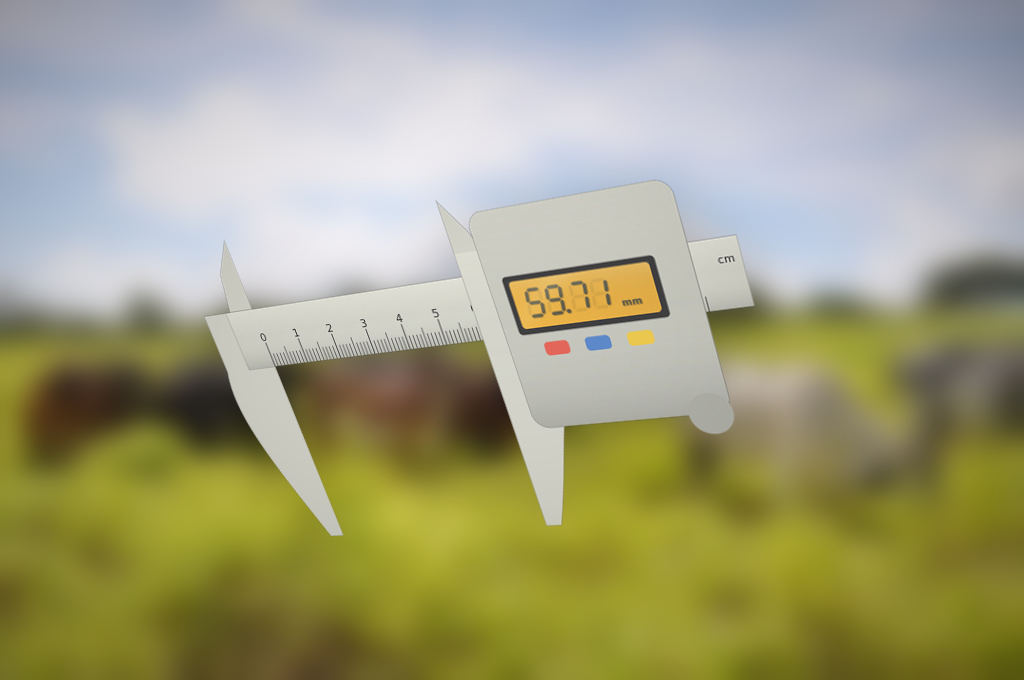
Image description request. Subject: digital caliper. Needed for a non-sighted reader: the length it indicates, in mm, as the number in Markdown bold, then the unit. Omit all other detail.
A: **59.71** mm
